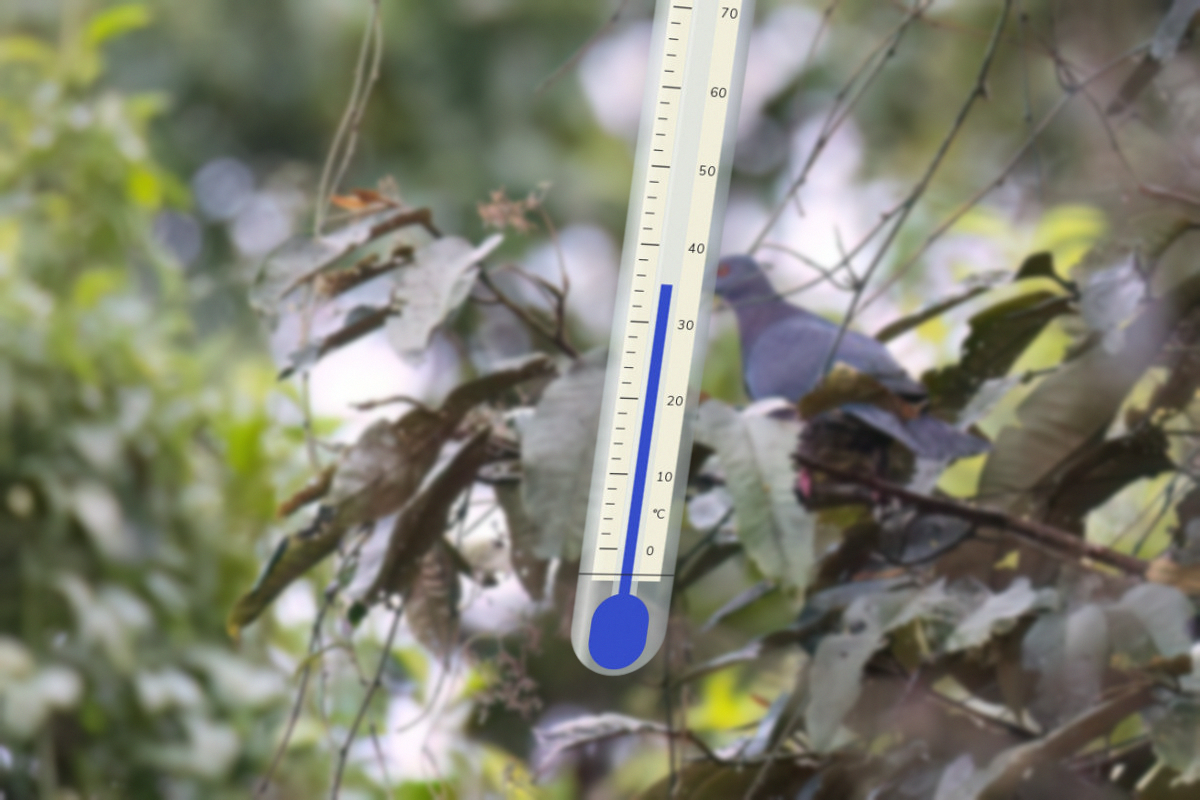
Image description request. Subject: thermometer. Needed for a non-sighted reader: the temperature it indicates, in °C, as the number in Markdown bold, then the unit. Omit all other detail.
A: **35** °C
